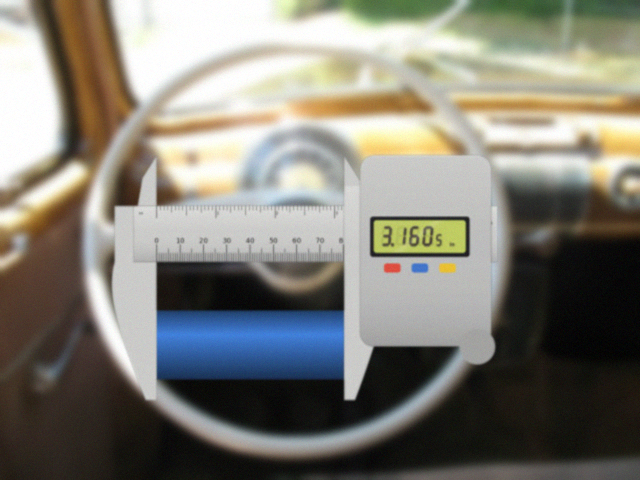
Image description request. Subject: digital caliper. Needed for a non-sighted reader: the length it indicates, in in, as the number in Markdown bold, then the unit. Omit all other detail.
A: **3.1605** in
